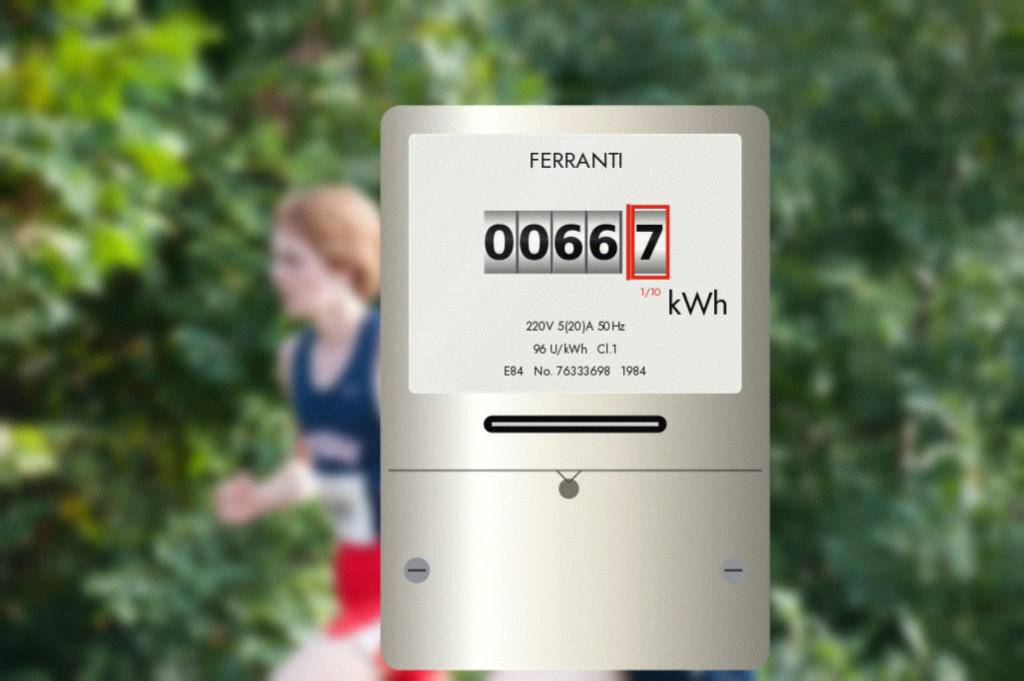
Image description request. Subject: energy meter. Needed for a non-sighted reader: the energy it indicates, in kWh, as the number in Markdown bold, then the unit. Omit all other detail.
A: **66.7** kWh
